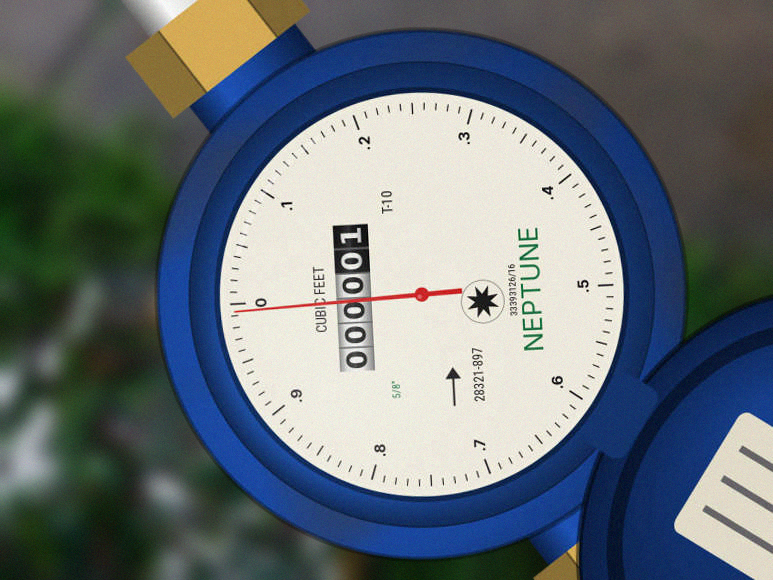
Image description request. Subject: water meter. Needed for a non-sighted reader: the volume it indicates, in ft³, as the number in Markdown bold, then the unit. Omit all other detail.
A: **0.99** ft³
